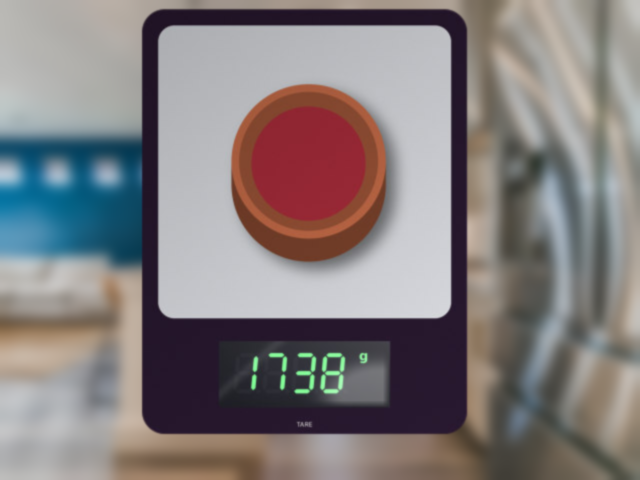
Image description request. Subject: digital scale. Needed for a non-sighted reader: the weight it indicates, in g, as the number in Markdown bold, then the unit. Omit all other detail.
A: **1738** g
